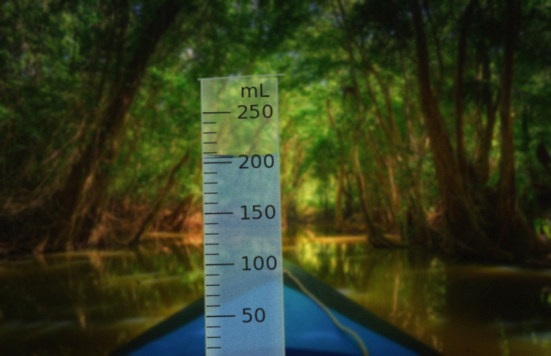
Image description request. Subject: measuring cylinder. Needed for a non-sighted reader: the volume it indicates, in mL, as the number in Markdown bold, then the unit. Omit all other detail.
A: **205** mL
